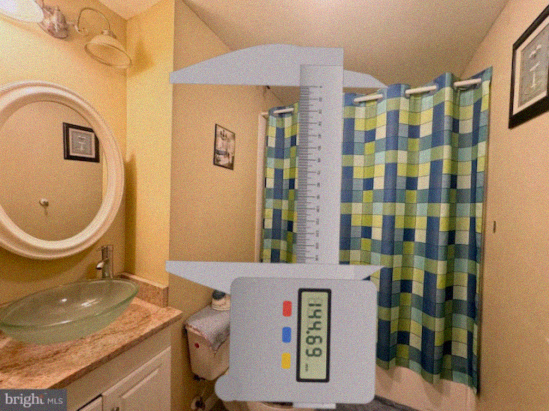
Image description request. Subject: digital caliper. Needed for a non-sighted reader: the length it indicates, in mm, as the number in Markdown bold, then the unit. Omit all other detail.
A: **144.69** mm
